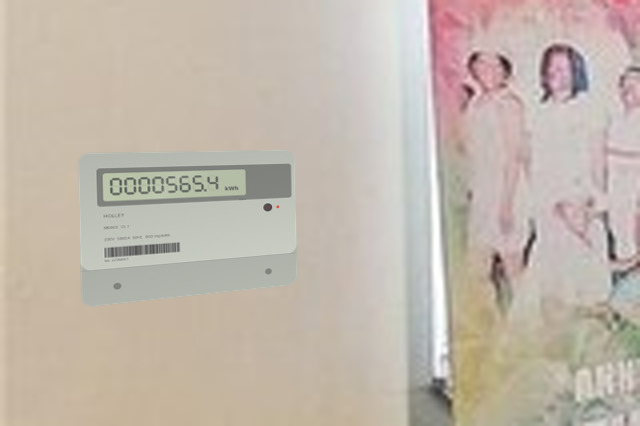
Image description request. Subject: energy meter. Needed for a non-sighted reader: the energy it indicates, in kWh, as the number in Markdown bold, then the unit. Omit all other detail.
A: **565.4** kWh
